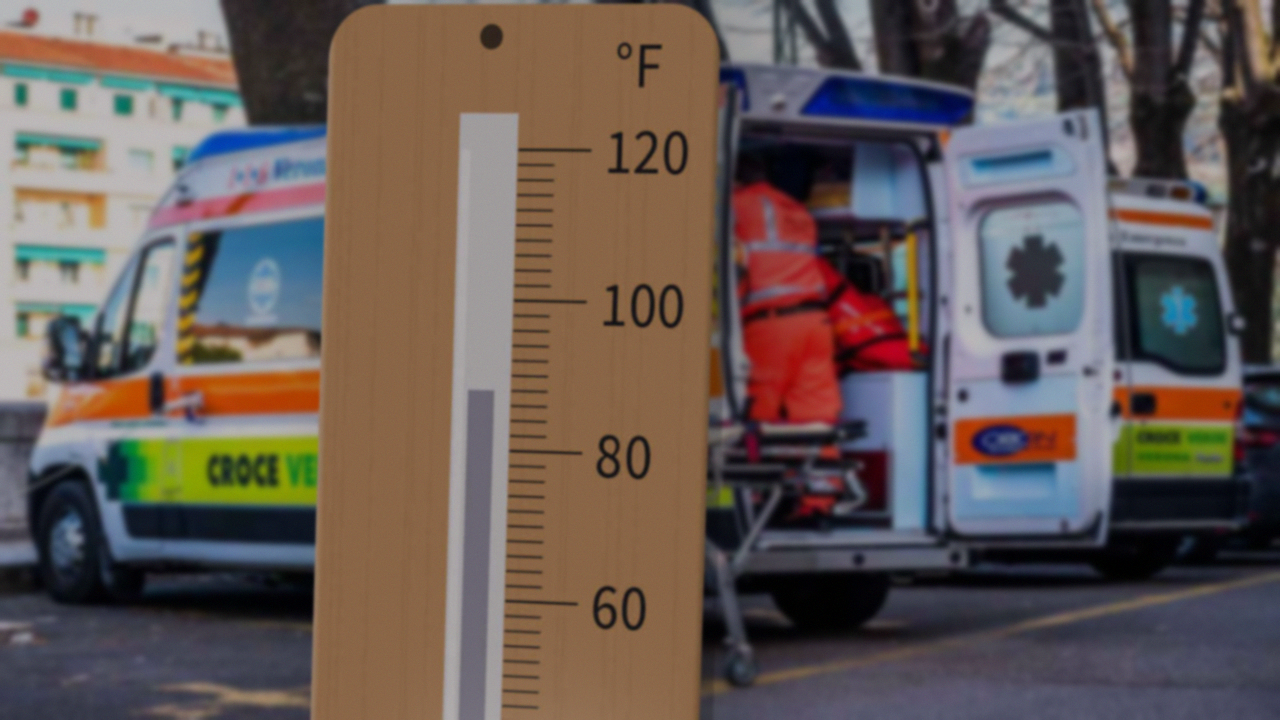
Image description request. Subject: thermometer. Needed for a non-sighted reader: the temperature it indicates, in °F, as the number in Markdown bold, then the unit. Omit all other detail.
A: **88** °F
